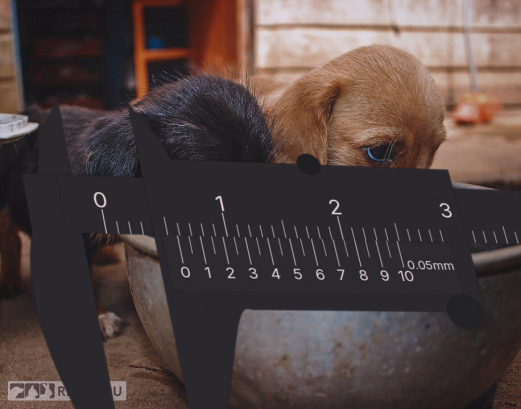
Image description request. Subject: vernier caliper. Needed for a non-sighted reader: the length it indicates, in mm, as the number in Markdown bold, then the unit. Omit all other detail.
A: **5.8** mm
